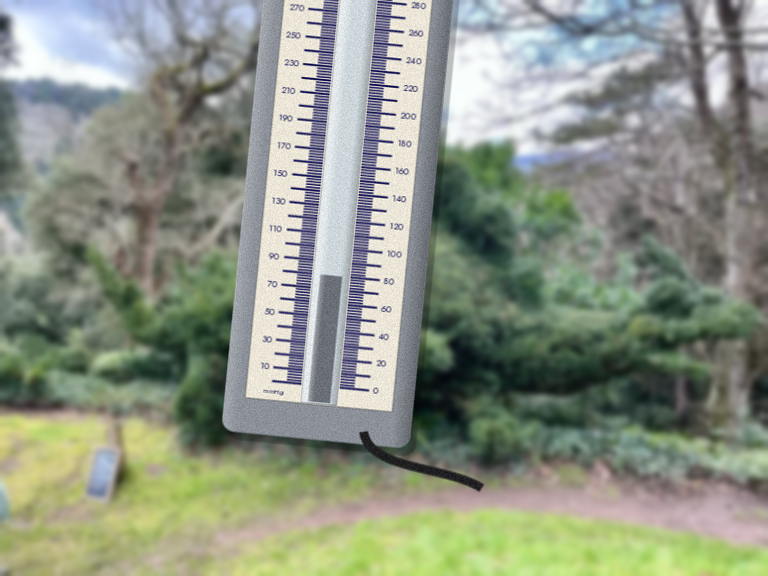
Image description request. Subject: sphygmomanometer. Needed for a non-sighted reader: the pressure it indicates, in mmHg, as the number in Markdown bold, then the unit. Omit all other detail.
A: **80** mmHg
